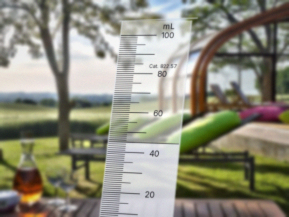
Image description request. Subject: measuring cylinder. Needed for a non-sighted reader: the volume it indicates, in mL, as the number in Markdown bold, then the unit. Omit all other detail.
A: **45** mL
